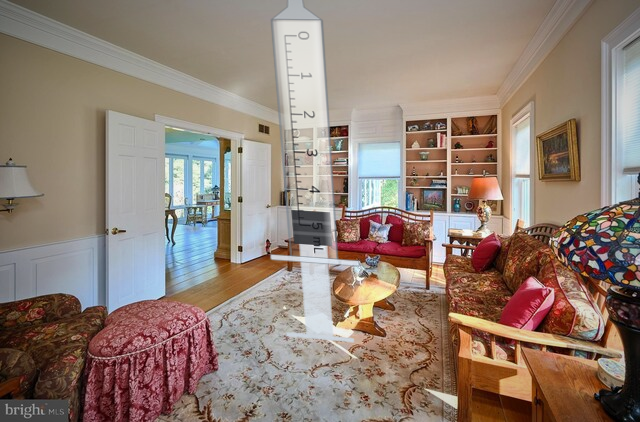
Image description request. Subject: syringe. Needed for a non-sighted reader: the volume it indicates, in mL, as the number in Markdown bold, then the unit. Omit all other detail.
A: **4.6** mL
